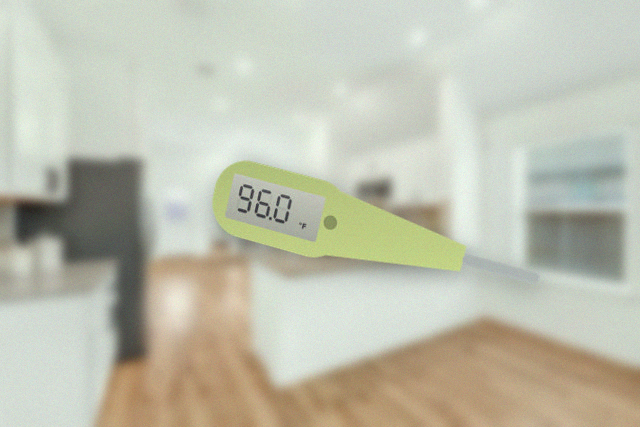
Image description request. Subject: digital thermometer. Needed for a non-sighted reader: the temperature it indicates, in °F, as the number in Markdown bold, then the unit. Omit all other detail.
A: **96.0** °F
